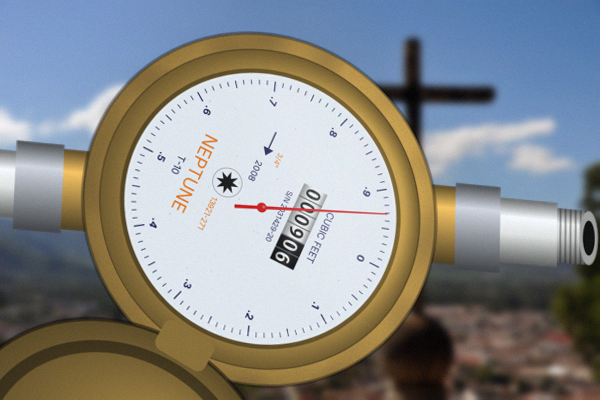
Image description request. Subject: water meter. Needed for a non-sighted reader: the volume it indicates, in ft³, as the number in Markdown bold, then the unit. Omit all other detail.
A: **905.93** ft³
